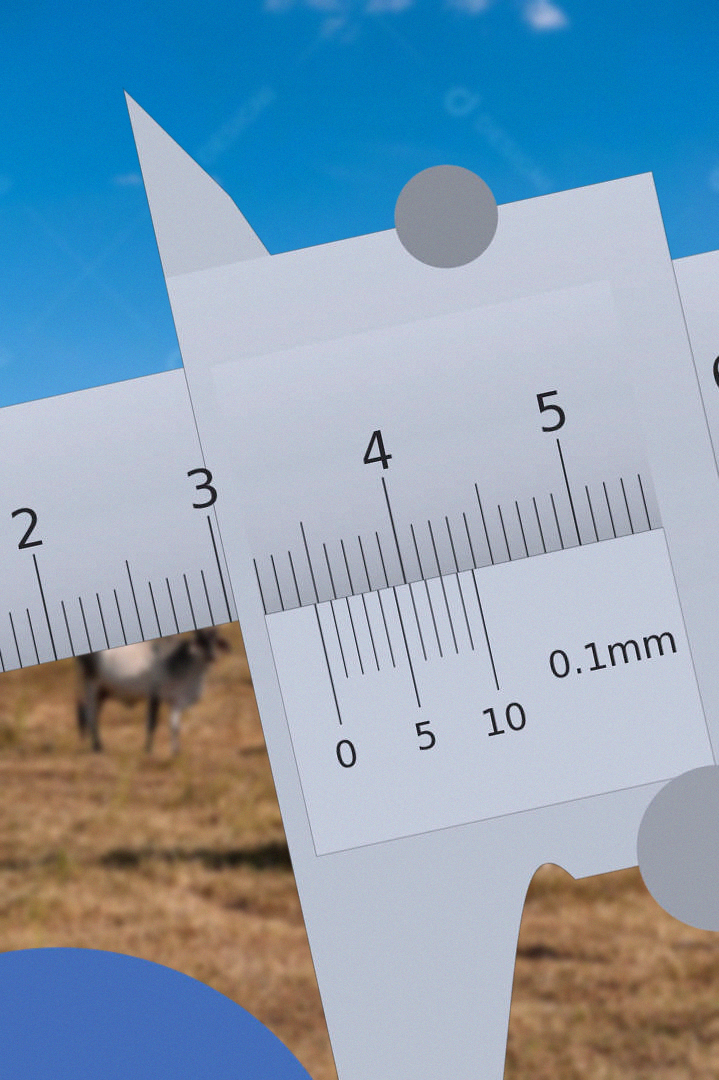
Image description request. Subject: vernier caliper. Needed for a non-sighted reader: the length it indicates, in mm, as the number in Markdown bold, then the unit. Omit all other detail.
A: **34.8** mm
